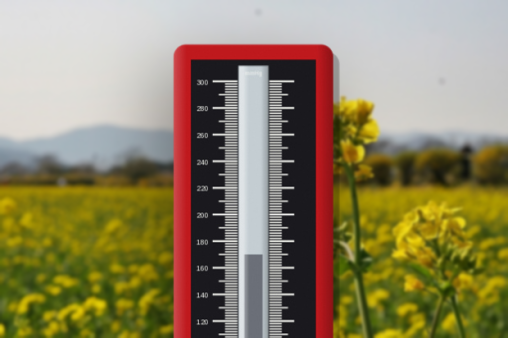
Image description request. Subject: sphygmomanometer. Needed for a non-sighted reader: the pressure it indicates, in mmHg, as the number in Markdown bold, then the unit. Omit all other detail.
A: **170** mmHg
